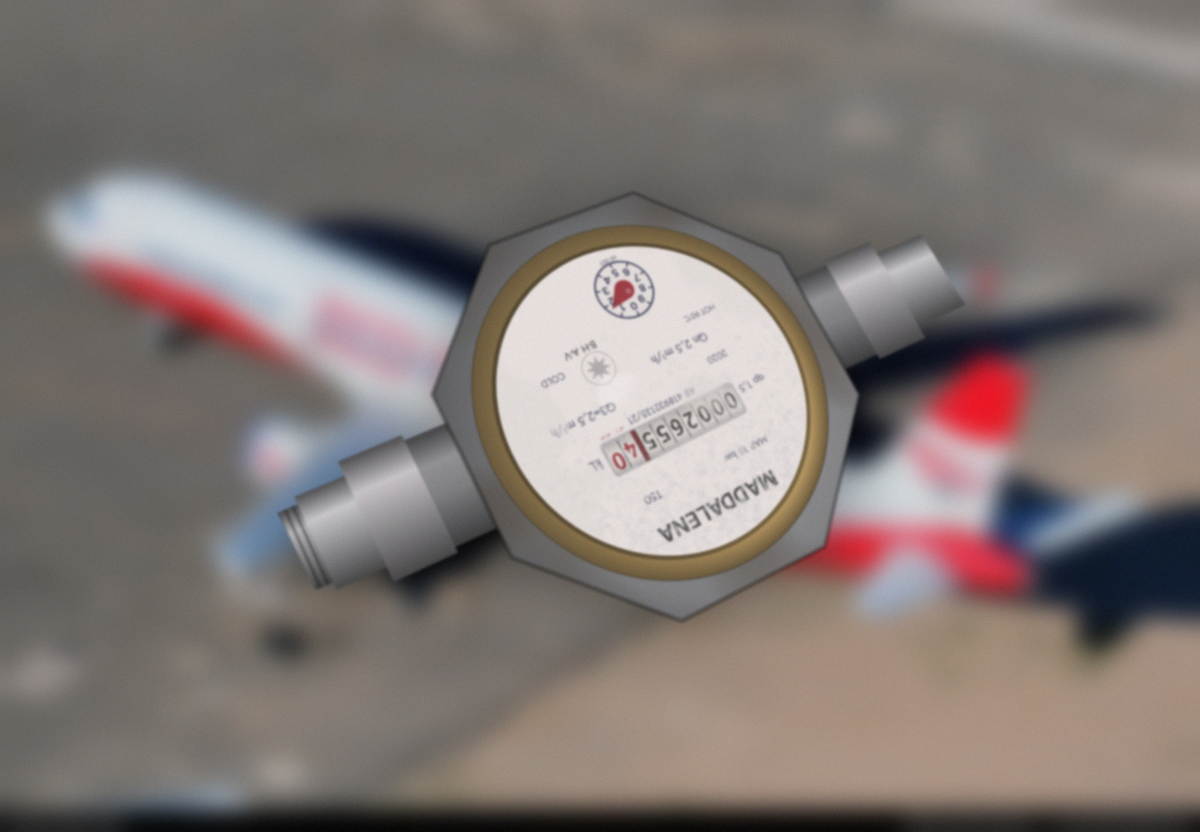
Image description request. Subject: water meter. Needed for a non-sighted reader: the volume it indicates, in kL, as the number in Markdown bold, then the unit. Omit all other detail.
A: **2655.401** kL
